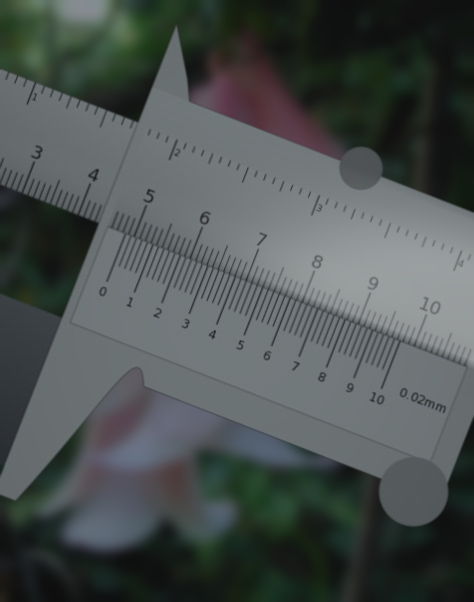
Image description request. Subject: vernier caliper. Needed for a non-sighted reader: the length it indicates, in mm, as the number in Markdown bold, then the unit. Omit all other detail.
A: **48.5** mm
